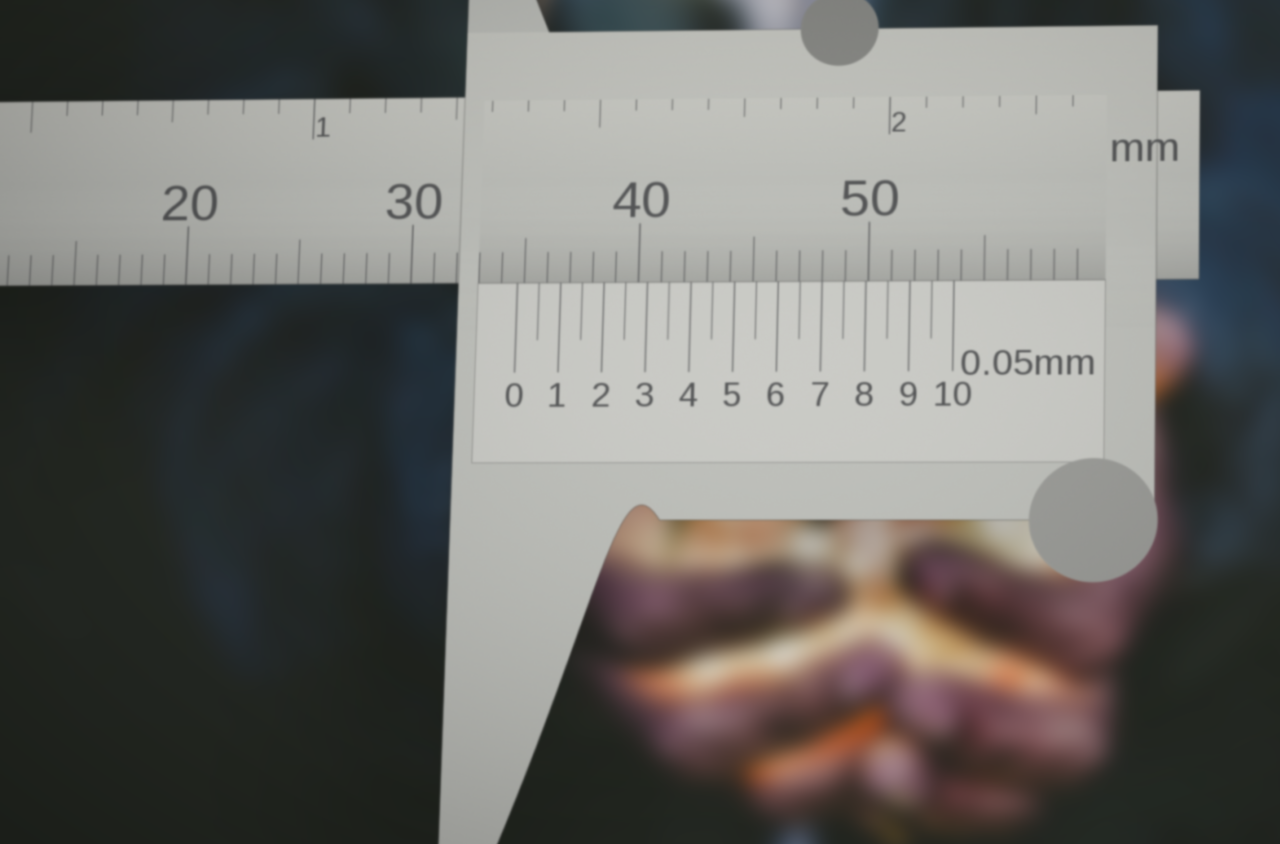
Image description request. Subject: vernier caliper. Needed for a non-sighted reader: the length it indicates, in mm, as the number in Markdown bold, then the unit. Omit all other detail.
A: **34.7** mm
